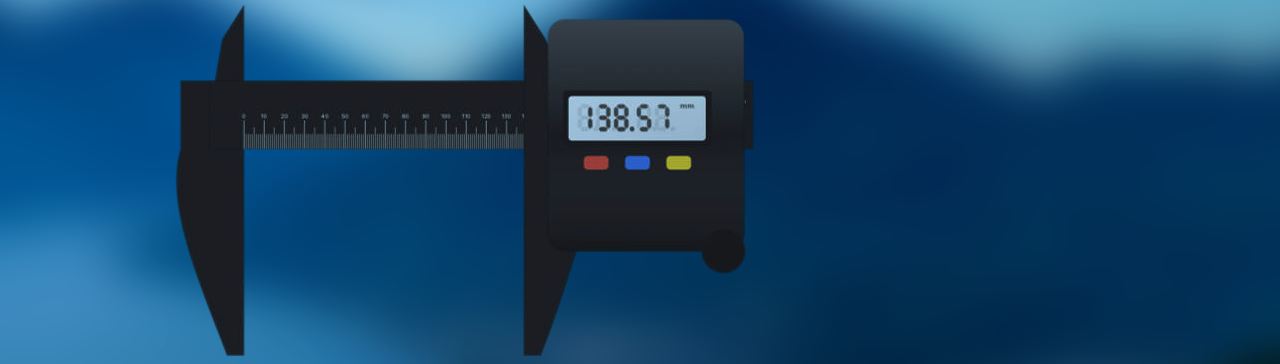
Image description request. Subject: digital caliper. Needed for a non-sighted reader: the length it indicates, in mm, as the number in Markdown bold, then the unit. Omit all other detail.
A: **138.57** mm
